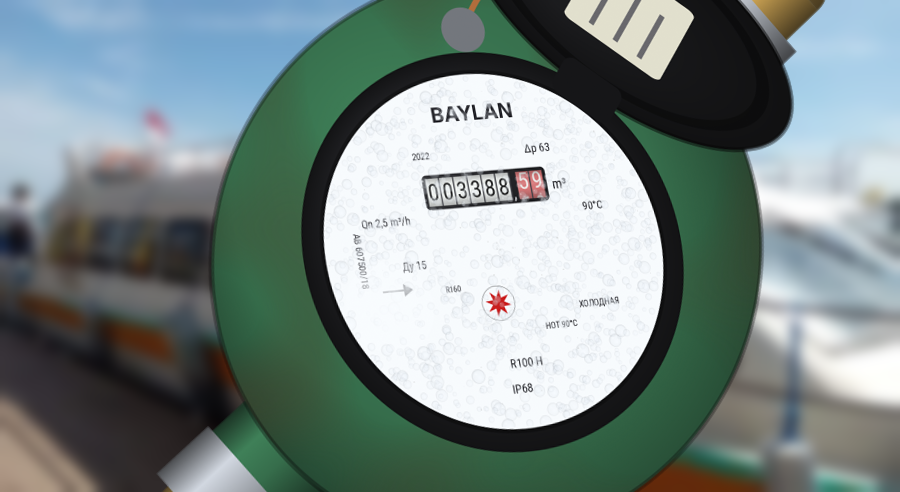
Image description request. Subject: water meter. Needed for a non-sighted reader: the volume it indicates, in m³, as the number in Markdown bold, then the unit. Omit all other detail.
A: **3388.59** m³
